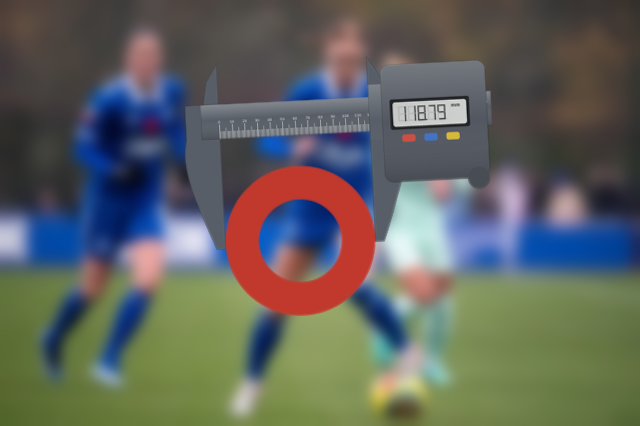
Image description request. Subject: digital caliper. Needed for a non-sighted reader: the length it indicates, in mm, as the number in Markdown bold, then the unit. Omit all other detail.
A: **118.79** mm
